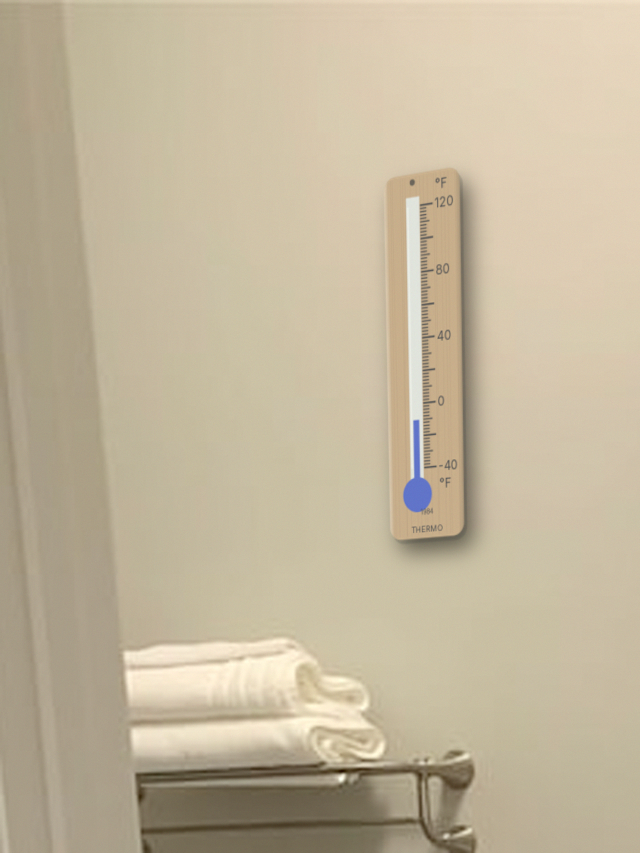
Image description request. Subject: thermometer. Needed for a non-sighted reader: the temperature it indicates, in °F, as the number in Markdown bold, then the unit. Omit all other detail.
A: **-10** °F
